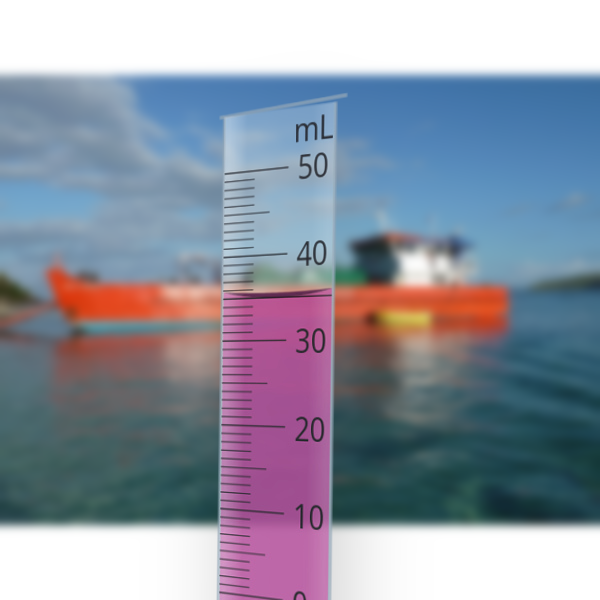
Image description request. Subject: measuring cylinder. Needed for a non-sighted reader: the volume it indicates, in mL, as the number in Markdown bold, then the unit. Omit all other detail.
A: **35** mL
